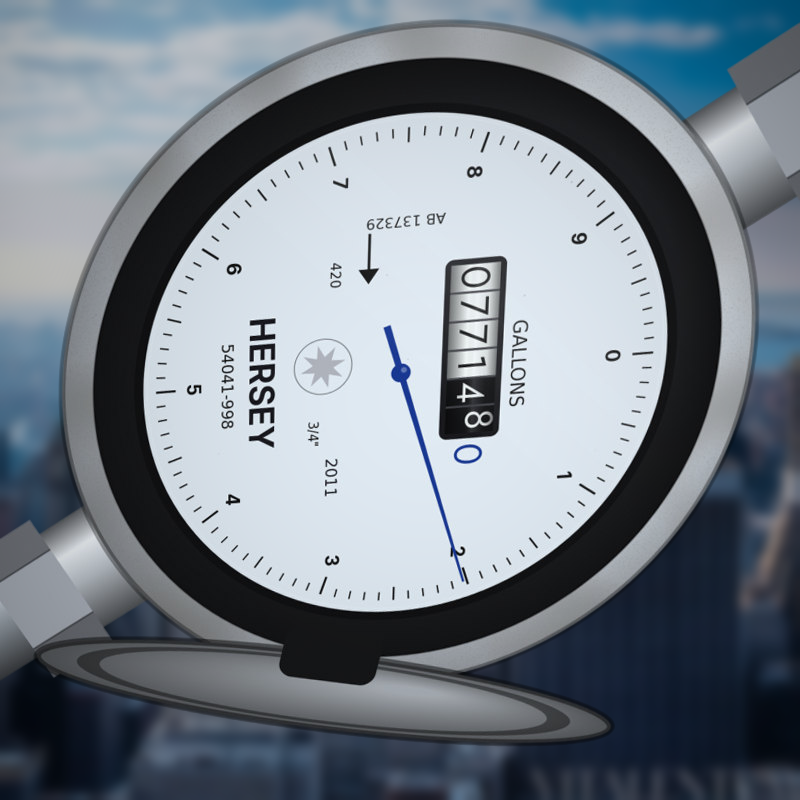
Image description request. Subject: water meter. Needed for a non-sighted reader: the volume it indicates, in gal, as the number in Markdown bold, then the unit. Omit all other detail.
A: **771482.0** gal
